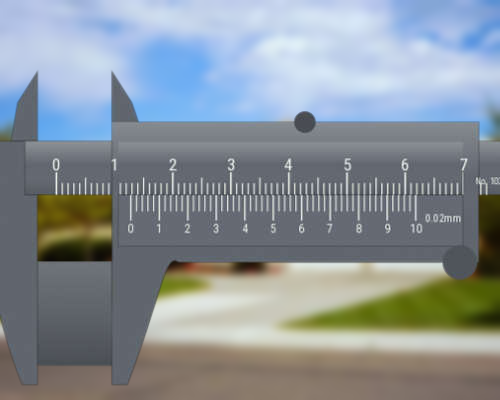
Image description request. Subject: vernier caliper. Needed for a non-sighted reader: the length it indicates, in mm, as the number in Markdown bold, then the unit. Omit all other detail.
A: **12.8** mm
